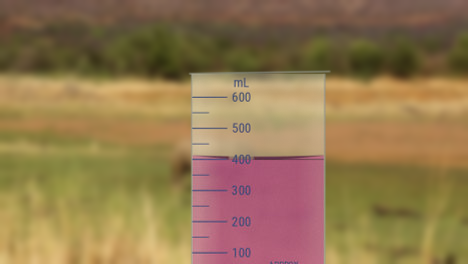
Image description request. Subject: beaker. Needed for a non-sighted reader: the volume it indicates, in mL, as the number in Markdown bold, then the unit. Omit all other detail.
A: **400** mL
